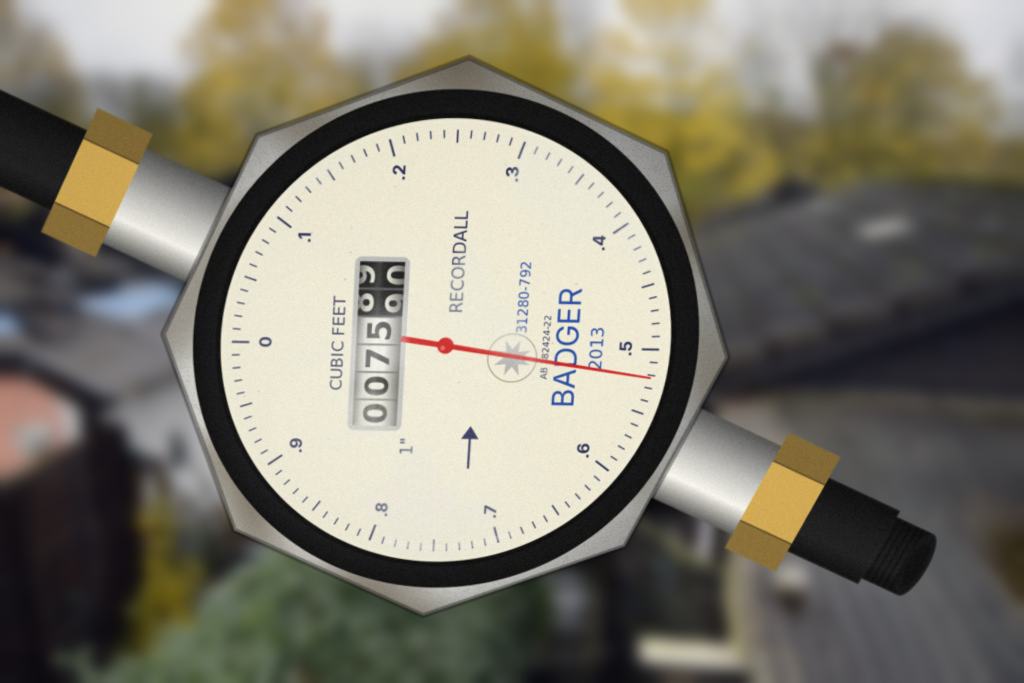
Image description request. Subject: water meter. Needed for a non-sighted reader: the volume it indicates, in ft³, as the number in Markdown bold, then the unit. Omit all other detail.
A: **7589.52** ft³
